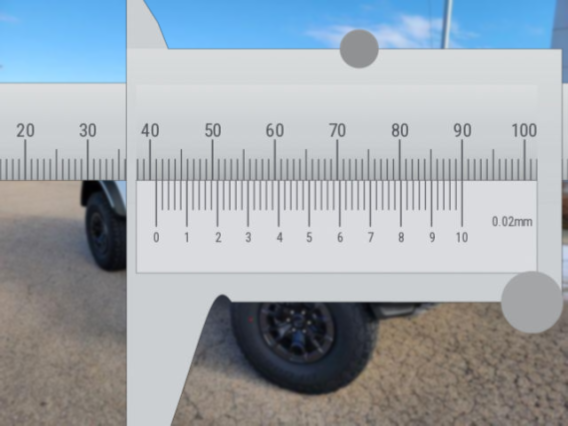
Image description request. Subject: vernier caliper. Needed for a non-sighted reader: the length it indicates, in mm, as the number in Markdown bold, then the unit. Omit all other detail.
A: **41.0** mm
